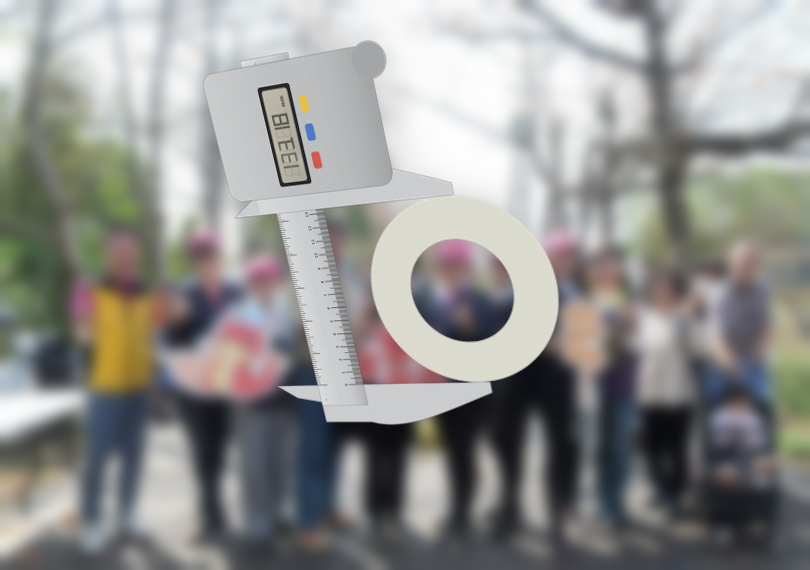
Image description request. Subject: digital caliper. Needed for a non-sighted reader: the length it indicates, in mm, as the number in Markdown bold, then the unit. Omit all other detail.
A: **133.18** mm
